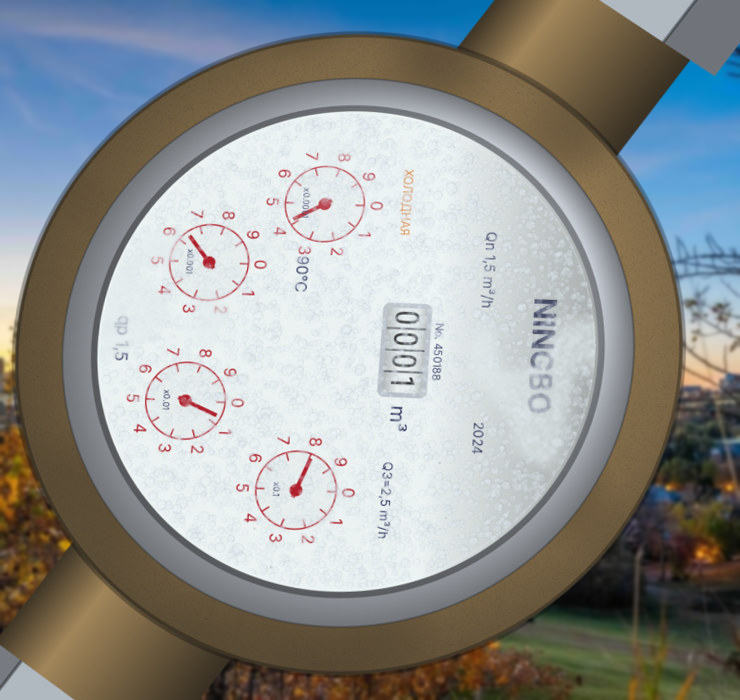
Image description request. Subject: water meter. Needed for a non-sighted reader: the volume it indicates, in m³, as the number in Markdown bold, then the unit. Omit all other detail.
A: **1.8064** m³
